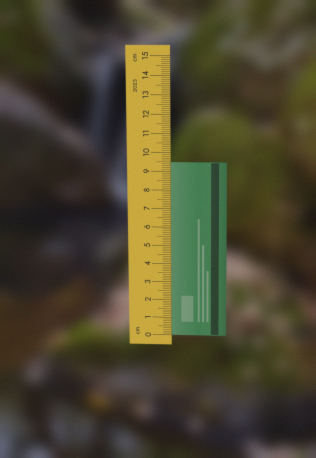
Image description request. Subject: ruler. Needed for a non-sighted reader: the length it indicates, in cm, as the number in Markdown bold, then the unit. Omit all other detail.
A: **9.5** cm
